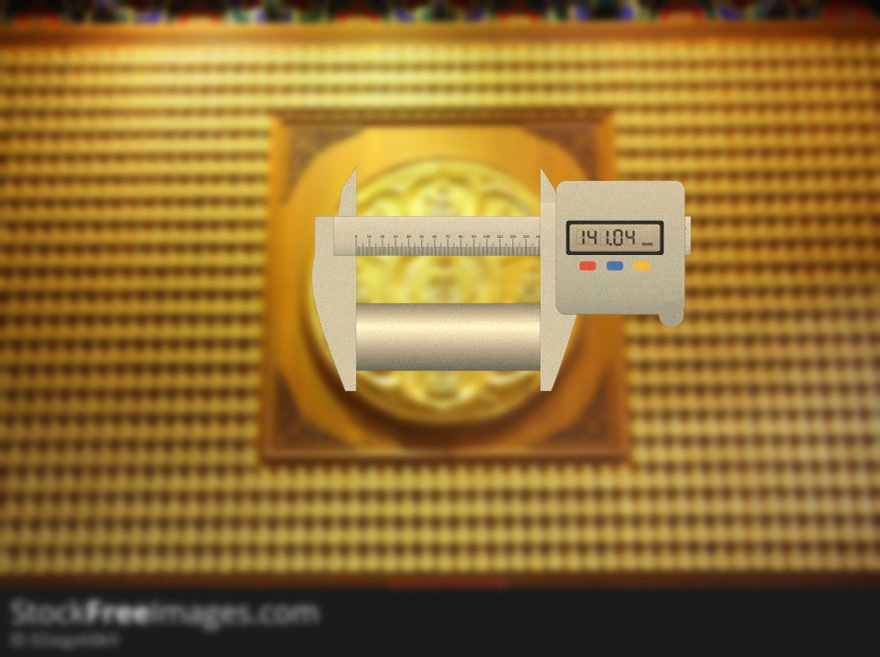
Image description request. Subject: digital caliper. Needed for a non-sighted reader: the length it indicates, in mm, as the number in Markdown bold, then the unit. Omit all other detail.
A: **141.04** mm
